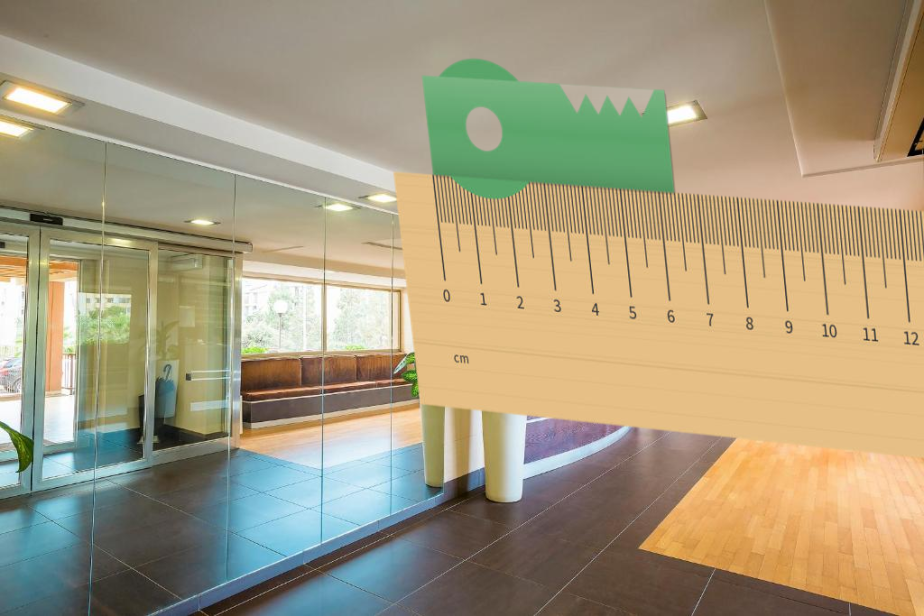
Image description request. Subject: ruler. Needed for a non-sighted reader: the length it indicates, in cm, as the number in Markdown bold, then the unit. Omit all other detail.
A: **6.4** cm
